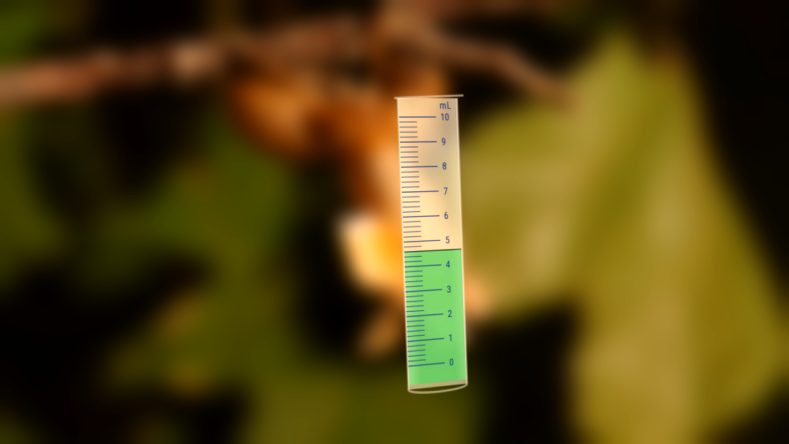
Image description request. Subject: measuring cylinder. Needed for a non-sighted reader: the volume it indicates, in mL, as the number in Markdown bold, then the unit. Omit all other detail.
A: **4.6** mL
